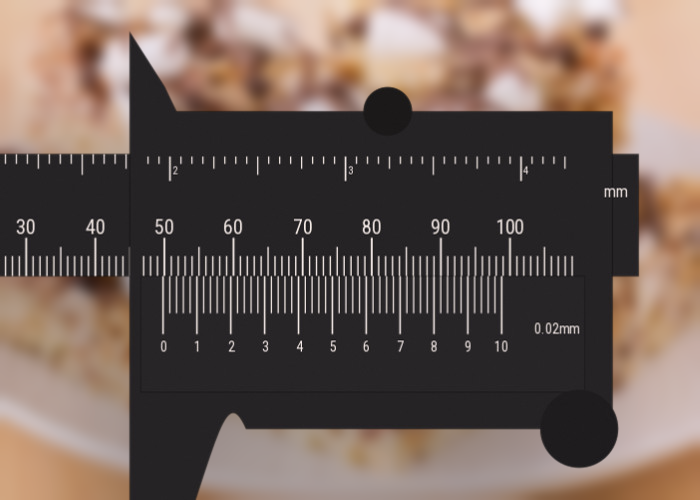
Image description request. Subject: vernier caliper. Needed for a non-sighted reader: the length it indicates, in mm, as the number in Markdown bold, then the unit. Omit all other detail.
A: **49.8** mm
